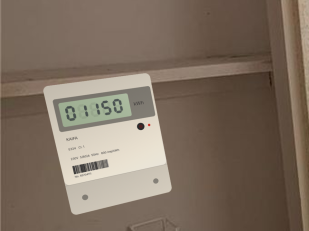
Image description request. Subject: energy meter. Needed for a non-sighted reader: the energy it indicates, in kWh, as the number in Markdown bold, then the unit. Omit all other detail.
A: **1150** kWh
